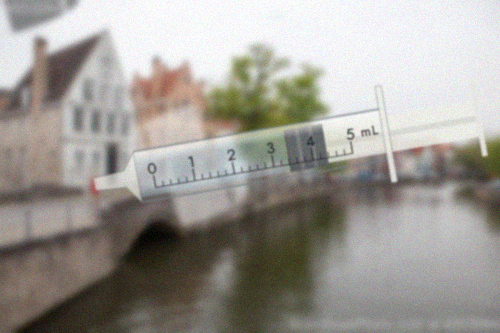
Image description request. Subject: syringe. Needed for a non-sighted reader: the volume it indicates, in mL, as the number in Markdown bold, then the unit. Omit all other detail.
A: **3.4** mL
